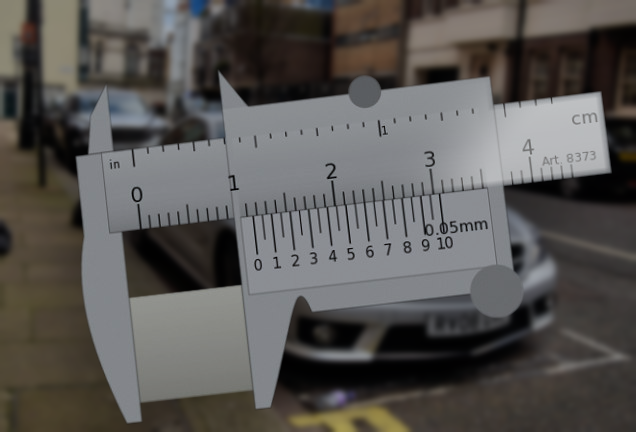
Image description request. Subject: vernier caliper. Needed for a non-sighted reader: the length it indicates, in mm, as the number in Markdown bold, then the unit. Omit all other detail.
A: **11.6** mm
